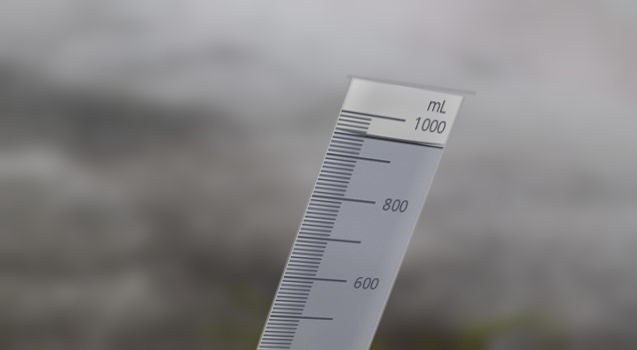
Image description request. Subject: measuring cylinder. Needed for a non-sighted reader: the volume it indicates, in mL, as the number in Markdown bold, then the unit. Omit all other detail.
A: **950** mL
